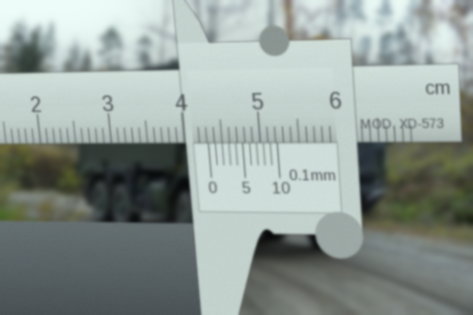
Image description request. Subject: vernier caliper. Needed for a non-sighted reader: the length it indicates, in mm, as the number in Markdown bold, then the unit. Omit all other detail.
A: **43.2** mm
